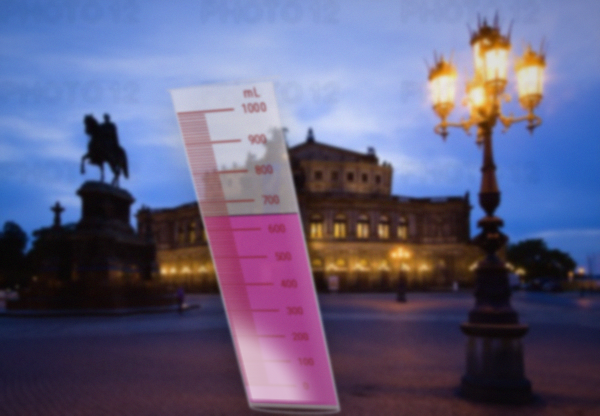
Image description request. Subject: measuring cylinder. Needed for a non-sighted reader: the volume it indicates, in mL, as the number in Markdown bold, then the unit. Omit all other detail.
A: **650** mL
